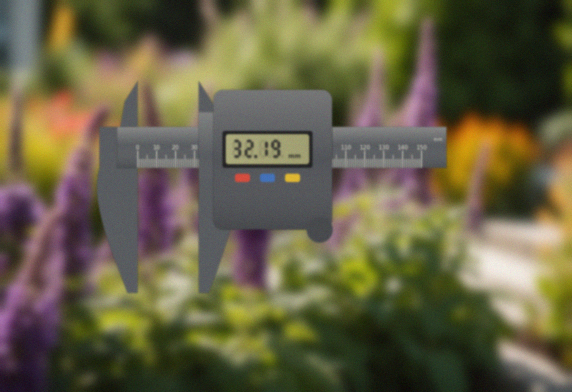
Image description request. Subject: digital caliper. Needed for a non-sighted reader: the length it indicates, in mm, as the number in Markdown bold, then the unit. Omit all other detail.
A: **32.19** mm
